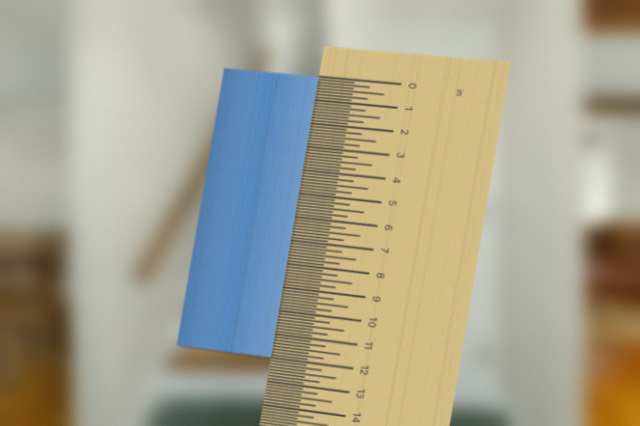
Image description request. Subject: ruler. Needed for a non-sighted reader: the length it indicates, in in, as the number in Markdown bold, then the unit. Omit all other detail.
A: **12** in
